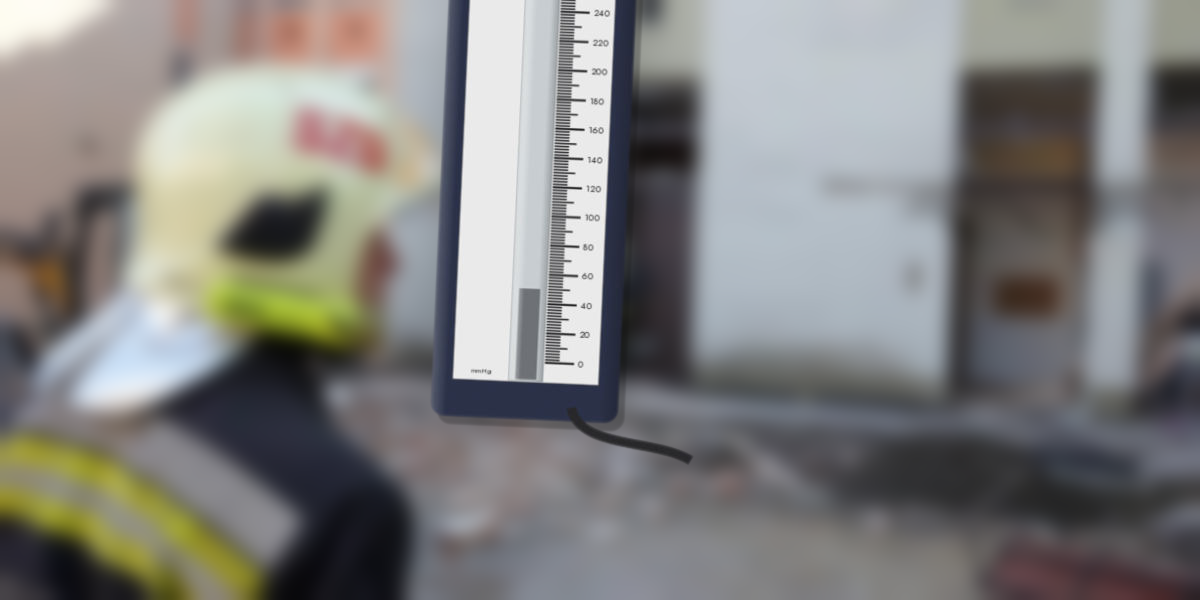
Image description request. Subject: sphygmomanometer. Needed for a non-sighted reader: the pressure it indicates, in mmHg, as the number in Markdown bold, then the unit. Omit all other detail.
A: **50** mmHg
